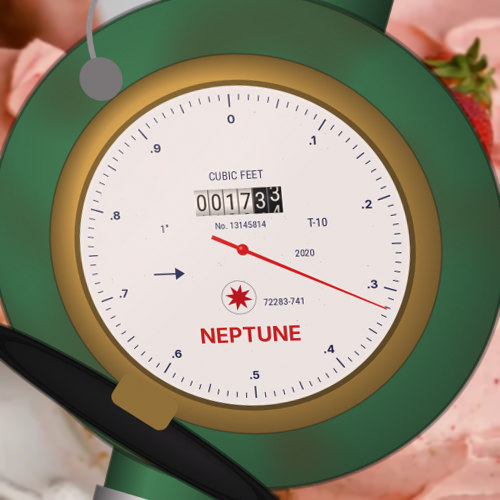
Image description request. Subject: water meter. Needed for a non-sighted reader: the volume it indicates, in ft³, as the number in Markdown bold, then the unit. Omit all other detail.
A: **1733.32** ft³
